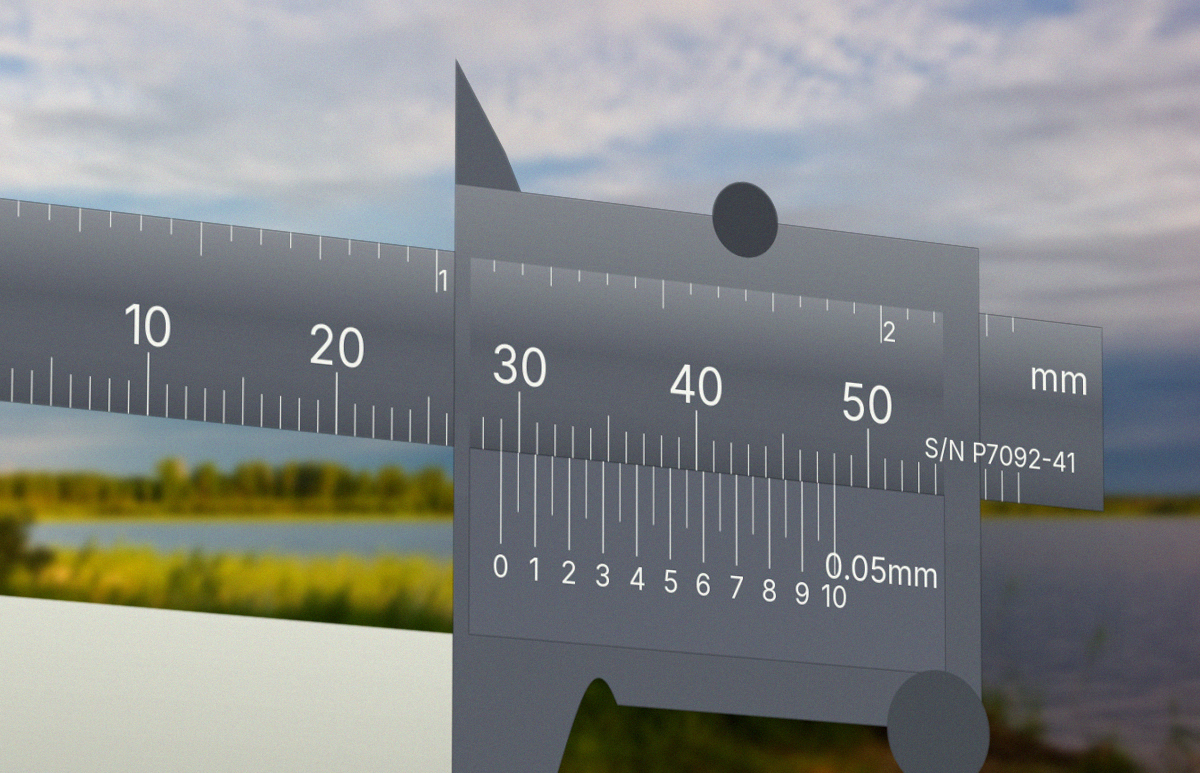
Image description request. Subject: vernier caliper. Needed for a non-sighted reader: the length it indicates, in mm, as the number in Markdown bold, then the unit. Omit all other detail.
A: **29.0** mm
